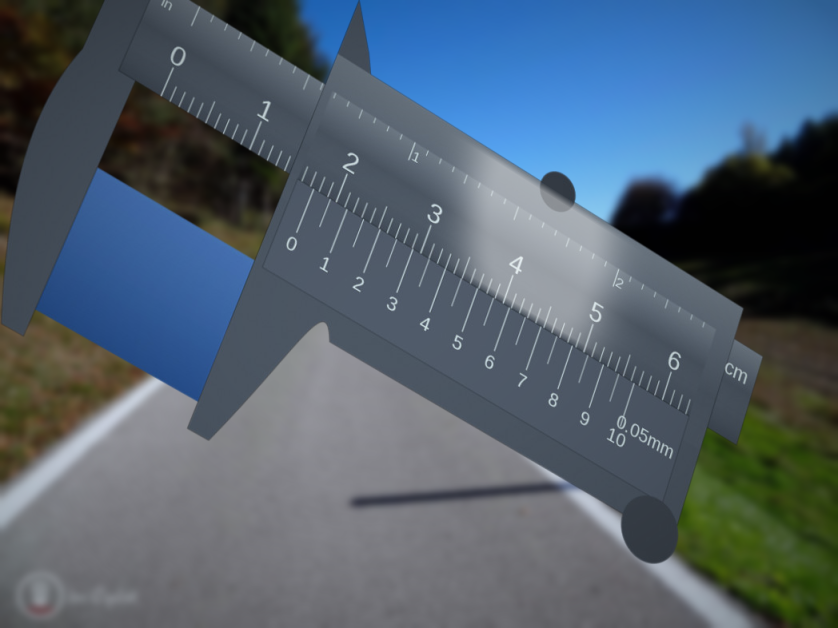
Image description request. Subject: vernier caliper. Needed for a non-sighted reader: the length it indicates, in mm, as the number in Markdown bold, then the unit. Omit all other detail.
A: **17.4** mm
